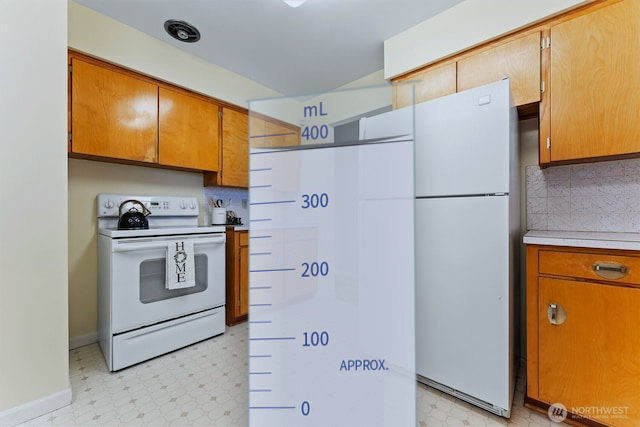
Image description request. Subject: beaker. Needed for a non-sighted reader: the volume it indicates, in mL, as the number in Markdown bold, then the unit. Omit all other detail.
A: **375** mL
